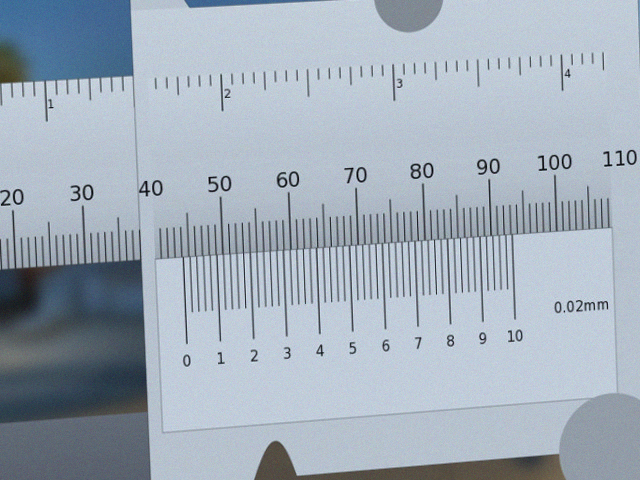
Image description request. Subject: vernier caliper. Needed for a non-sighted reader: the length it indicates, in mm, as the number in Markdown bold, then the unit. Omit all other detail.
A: **44.2** mm
